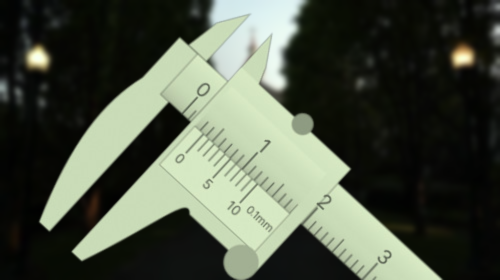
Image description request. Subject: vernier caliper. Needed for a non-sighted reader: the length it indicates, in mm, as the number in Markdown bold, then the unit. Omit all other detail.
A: **3.6** mm
